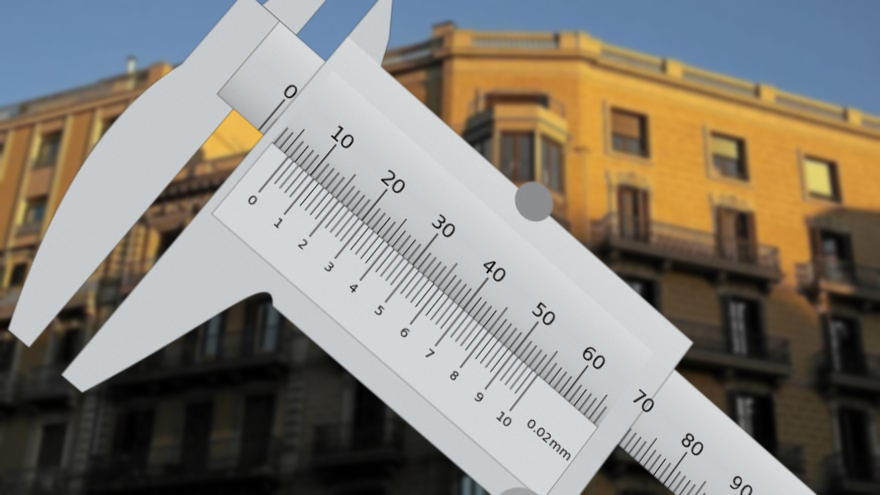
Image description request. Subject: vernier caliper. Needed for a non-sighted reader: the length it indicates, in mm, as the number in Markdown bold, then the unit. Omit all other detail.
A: **5.8** mm
